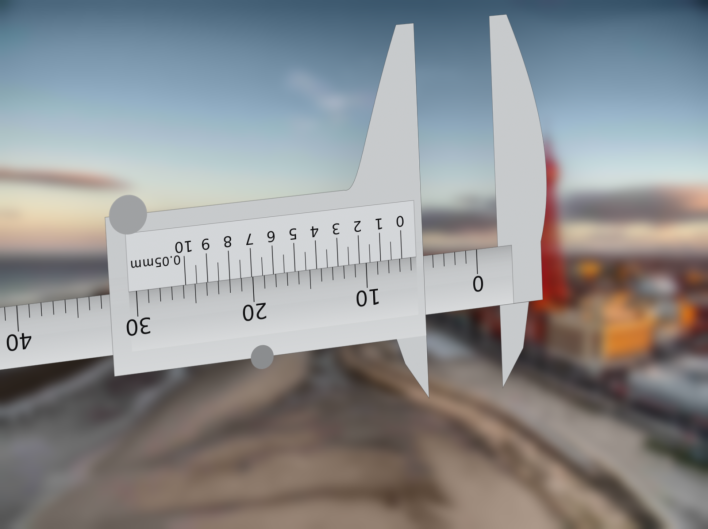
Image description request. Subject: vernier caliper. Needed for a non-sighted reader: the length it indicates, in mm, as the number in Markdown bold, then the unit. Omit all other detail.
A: **6.8** mm
